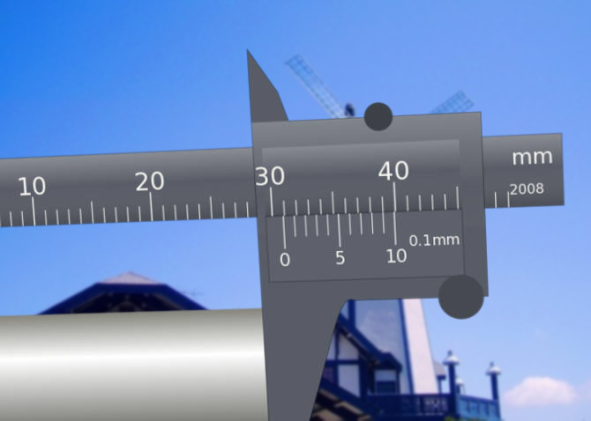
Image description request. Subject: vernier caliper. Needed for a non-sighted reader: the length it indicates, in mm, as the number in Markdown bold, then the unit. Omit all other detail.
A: **30.9** mm
